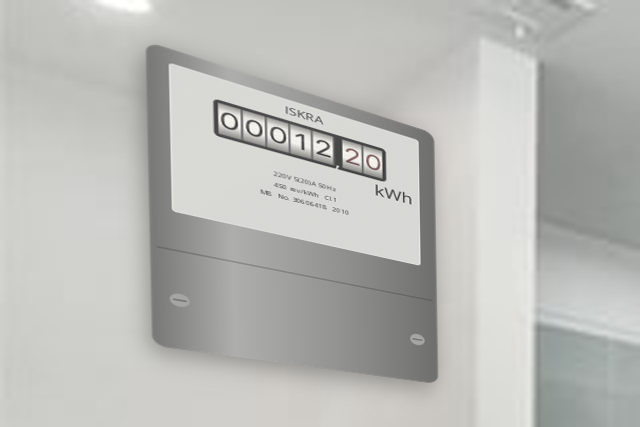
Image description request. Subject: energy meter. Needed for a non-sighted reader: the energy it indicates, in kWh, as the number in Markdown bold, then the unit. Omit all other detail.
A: **12.20** kWh
